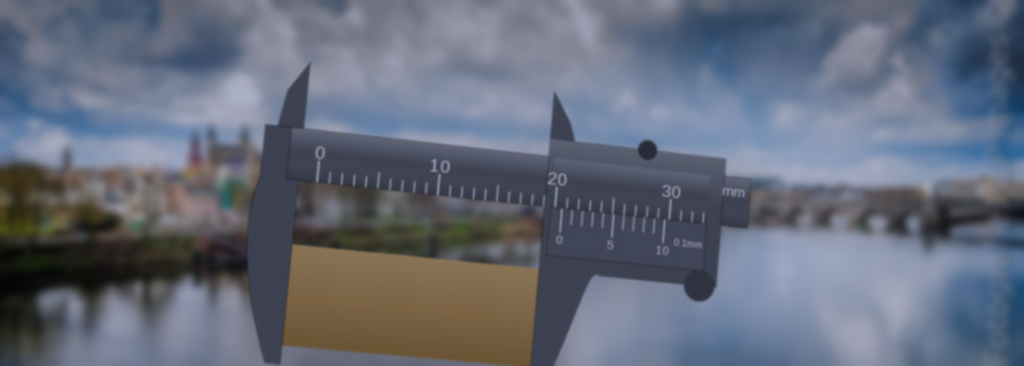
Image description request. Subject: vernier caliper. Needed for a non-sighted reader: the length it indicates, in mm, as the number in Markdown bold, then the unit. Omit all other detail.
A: **20.6** mm
